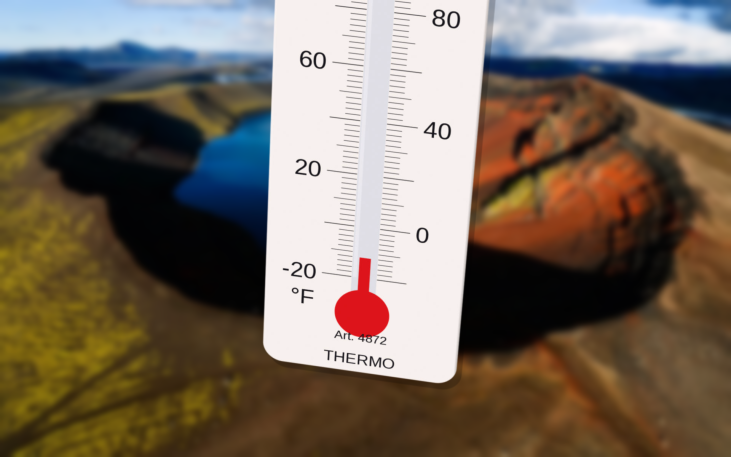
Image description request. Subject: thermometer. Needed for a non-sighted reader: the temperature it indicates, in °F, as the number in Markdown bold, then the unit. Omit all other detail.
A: **-12** °F
